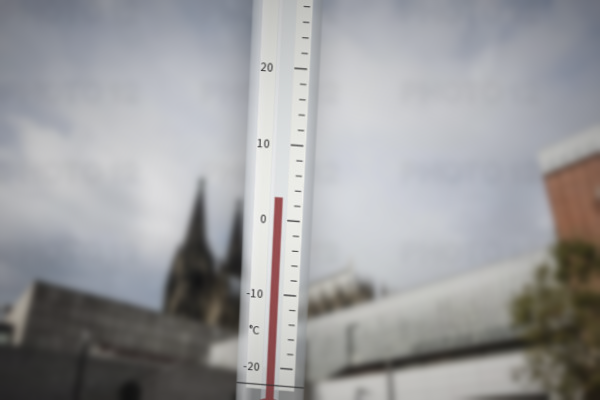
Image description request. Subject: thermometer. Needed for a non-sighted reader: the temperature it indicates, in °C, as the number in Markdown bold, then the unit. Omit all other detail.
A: **3** °C
